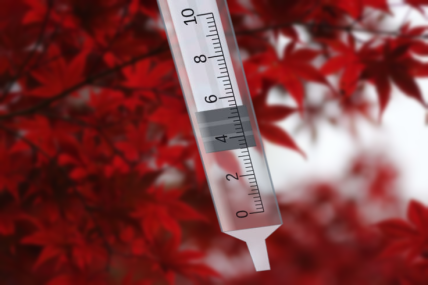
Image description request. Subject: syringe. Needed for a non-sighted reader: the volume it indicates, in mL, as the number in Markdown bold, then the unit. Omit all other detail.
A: **3.4** mL
